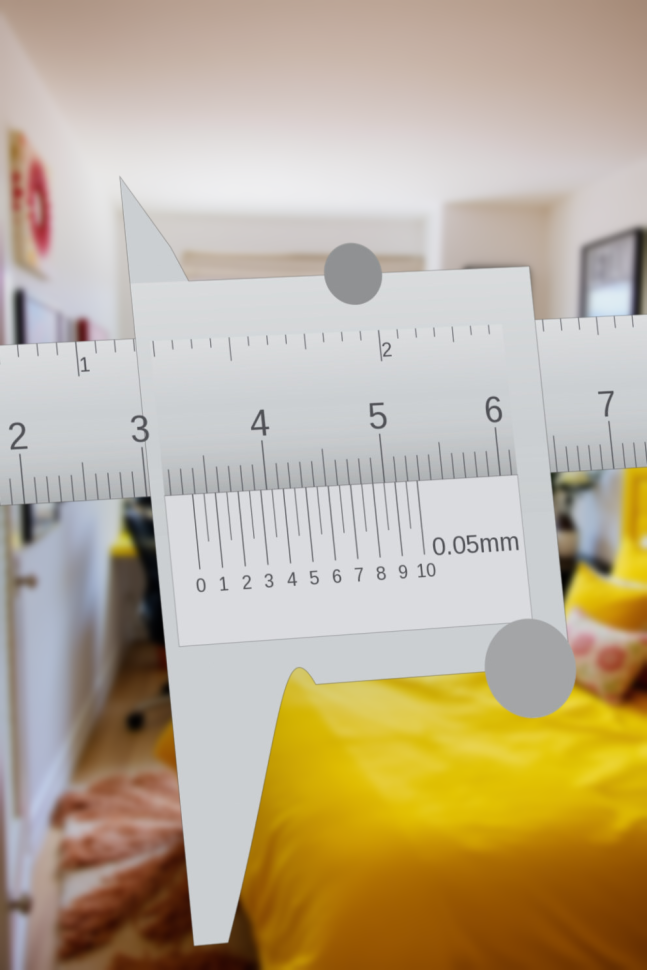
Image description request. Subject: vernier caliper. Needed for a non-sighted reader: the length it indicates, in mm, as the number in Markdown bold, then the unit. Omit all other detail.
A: **33.8** mm
